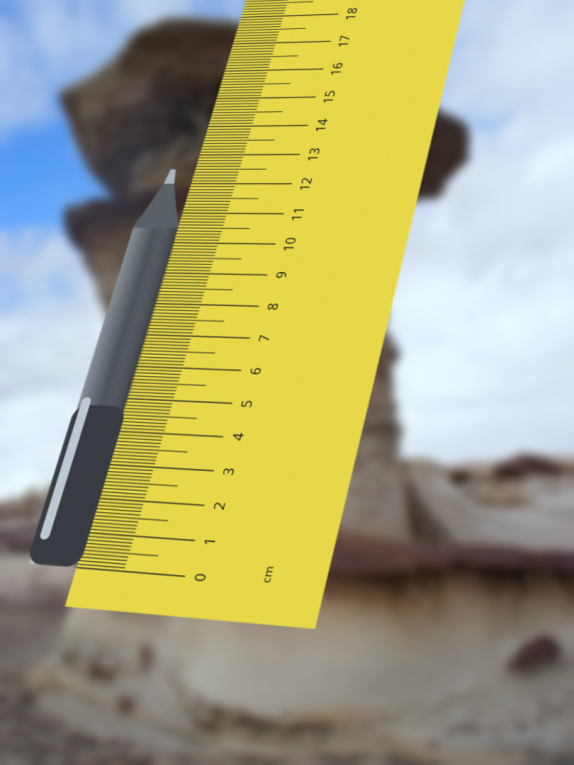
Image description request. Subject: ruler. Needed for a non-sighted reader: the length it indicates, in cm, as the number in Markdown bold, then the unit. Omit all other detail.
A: **12.5** cm
